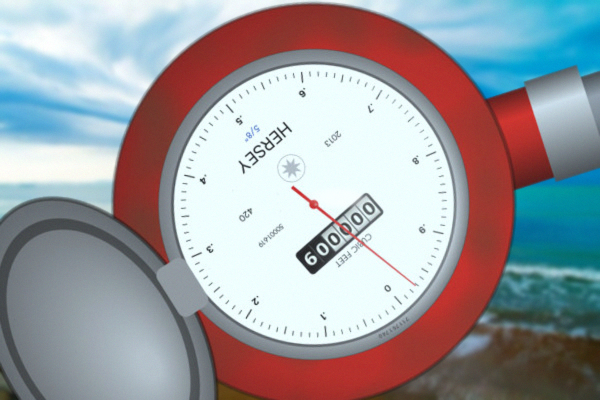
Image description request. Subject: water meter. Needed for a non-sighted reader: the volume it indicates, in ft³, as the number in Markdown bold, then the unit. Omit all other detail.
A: **8.97** ft³
